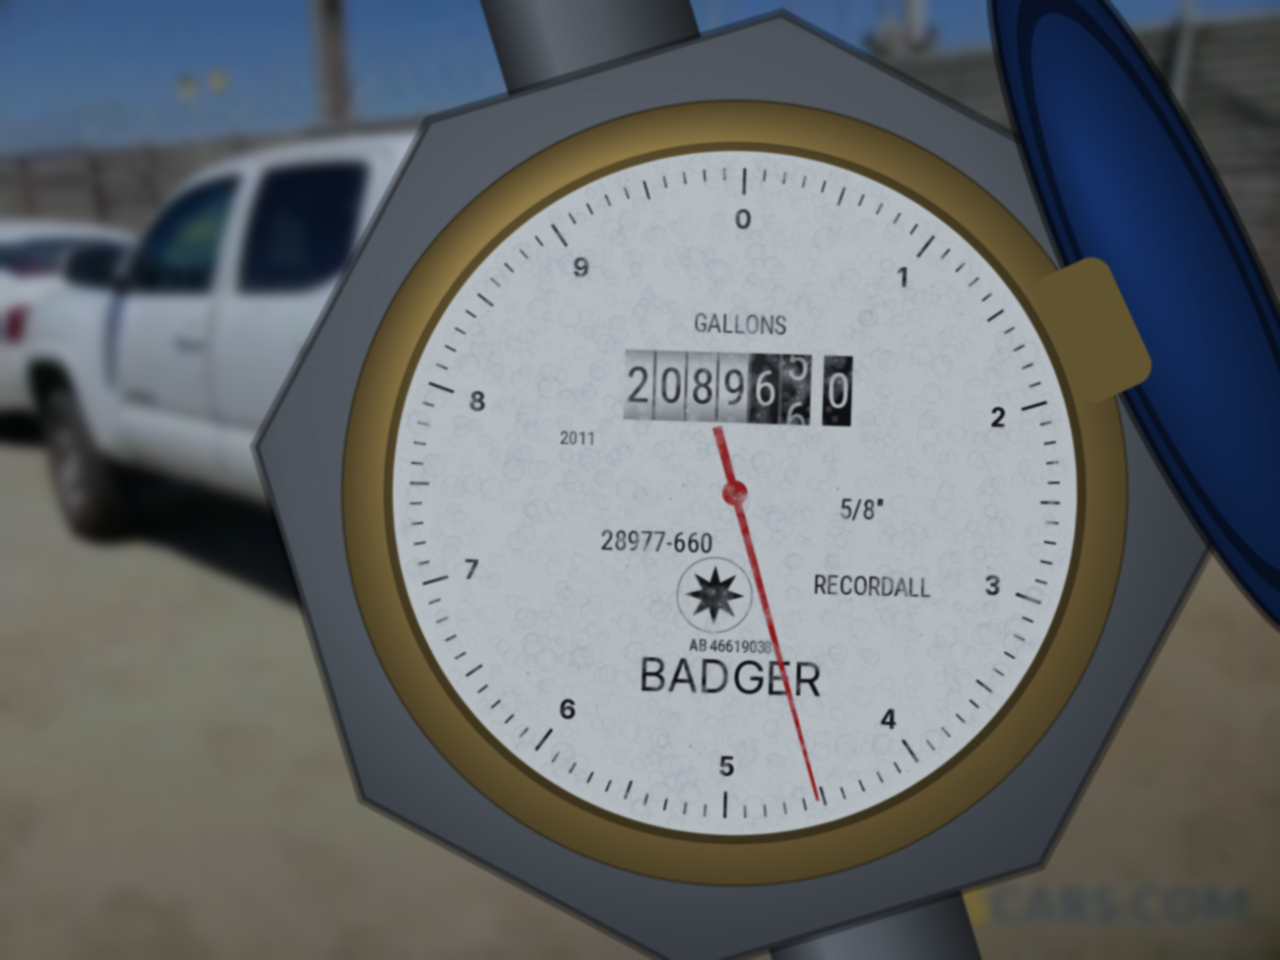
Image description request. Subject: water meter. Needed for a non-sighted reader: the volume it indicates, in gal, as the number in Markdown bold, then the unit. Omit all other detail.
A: **2089654.5** gal
